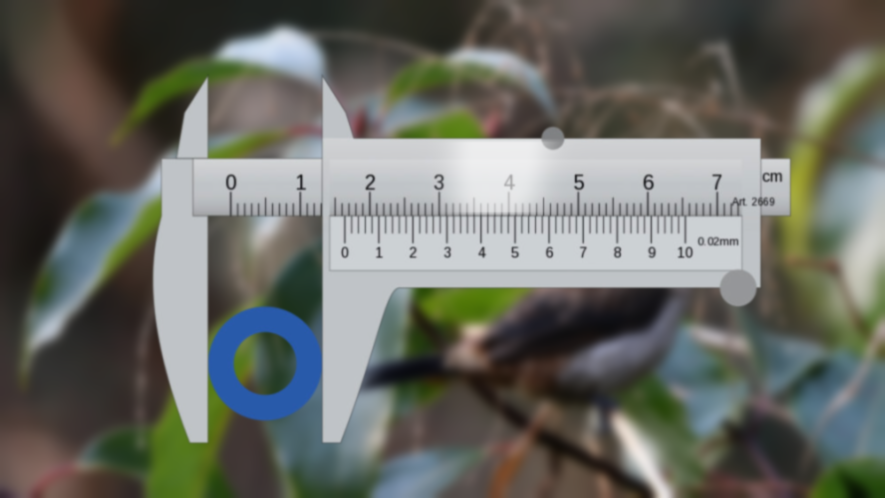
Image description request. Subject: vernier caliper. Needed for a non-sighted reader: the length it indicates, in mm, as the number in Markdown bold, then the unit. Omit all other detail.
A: **16.4** mm
